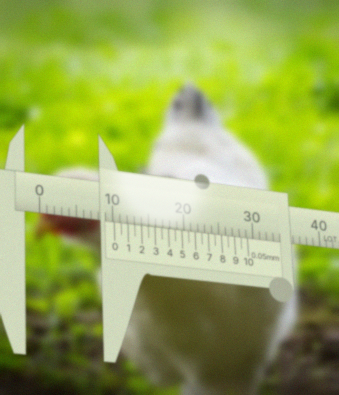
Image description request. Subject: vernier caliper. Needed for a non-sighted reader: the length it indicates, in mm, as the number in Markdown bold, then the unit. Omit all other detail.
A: **10.2** mm
